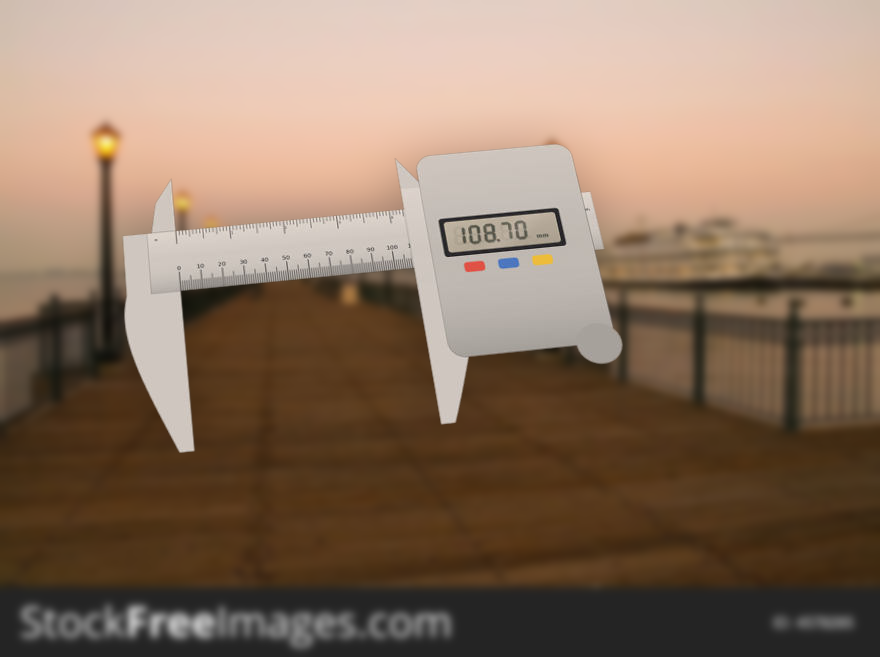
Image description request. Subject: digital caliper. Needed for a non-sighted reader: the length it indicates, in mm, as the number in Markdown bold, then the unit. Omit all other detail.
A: **108.70** mm
